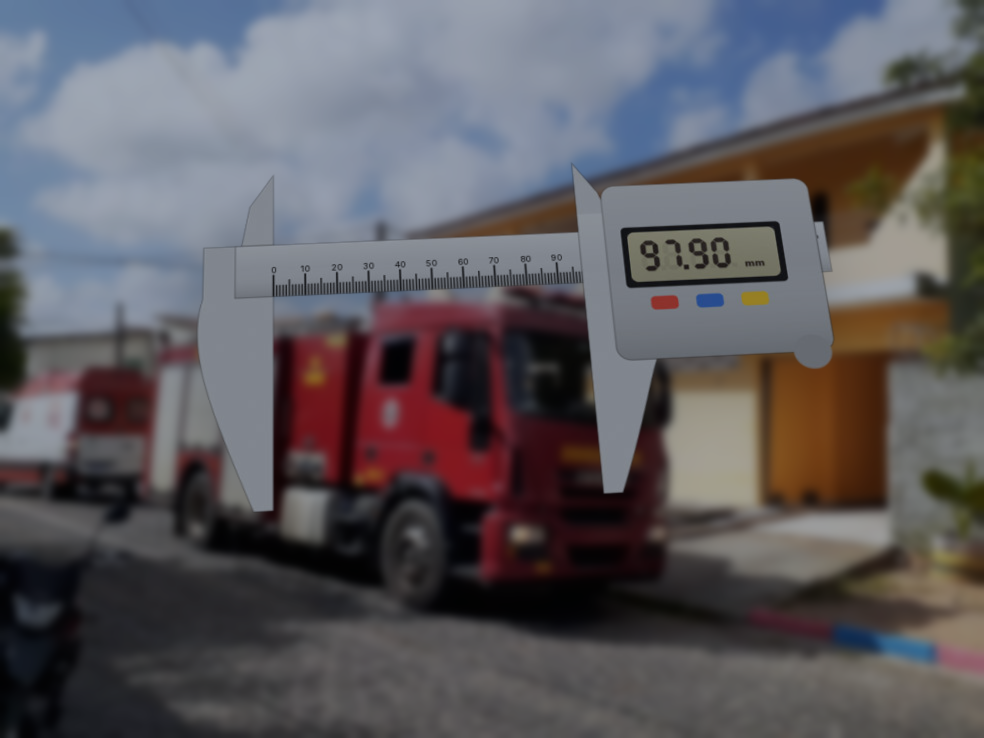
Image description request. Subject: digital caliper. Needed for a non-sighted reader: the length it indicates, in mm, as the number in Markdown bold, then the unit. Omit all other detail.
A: **97.90** mm
